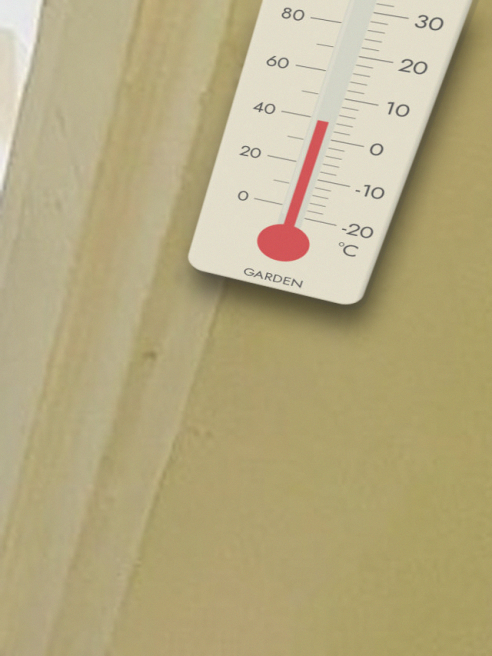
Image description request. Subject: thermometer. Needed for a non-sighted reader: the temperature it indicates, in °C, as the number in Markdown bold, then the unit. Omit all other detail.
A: **4** °C
